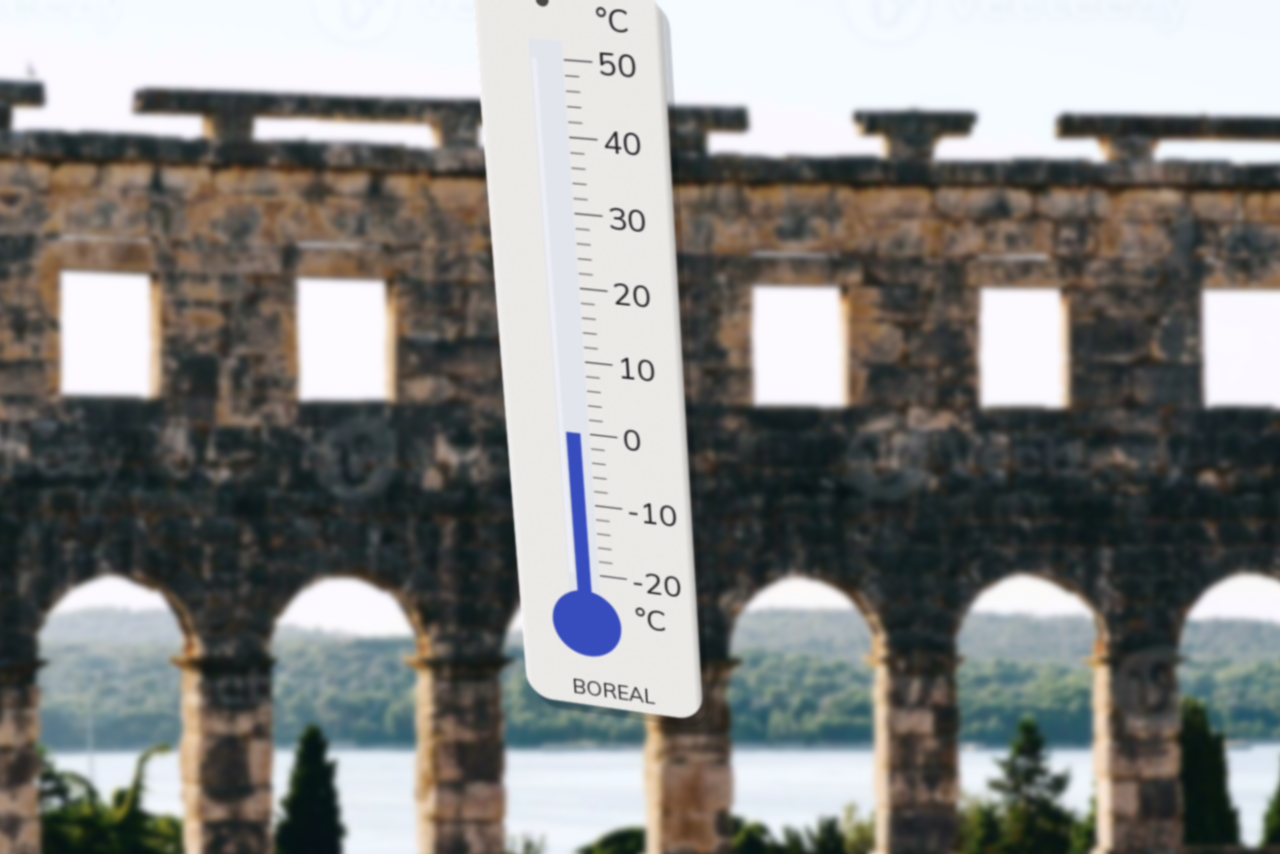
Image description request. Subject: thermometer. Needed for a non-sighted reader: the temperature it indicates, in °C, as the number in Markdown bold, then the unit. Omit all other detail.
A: **0** °C
